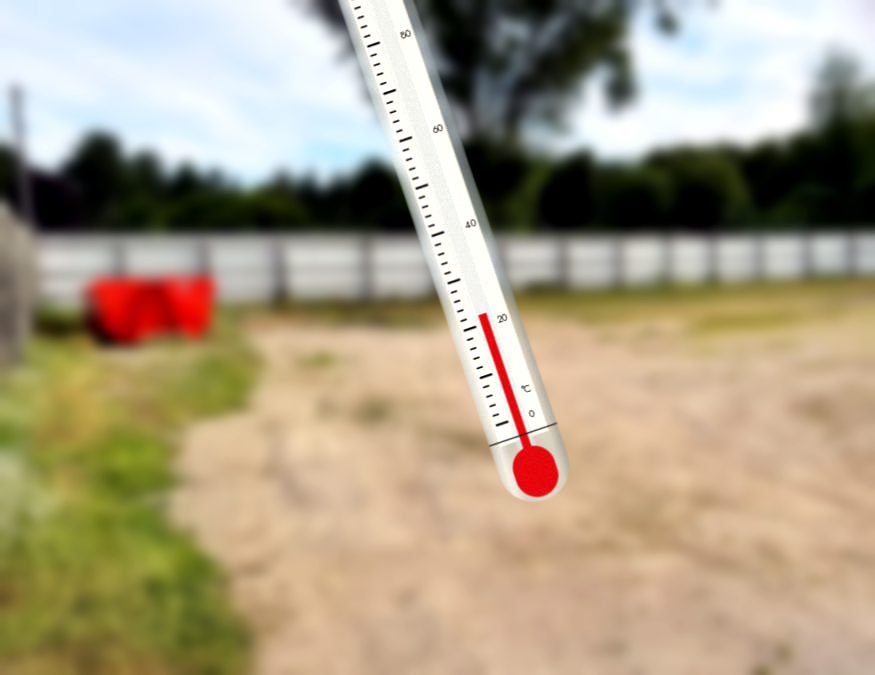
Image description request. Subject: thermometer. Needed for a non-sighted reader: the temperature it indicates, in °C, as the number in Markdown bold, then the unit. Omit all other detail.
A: **22** °C
